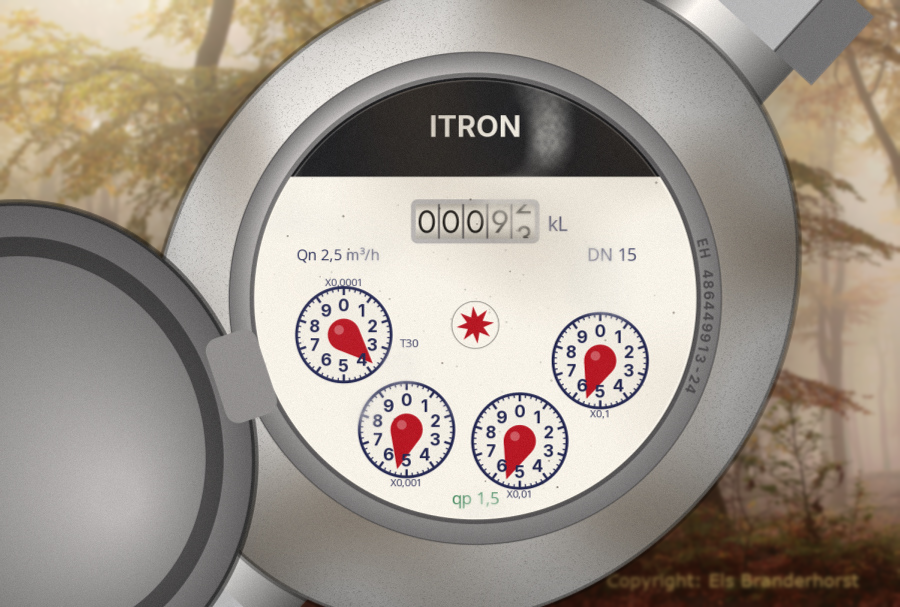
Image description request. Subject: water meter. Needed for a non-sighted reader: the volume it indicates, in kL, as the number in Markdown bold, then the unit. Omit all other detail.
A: **92.5553** kL
